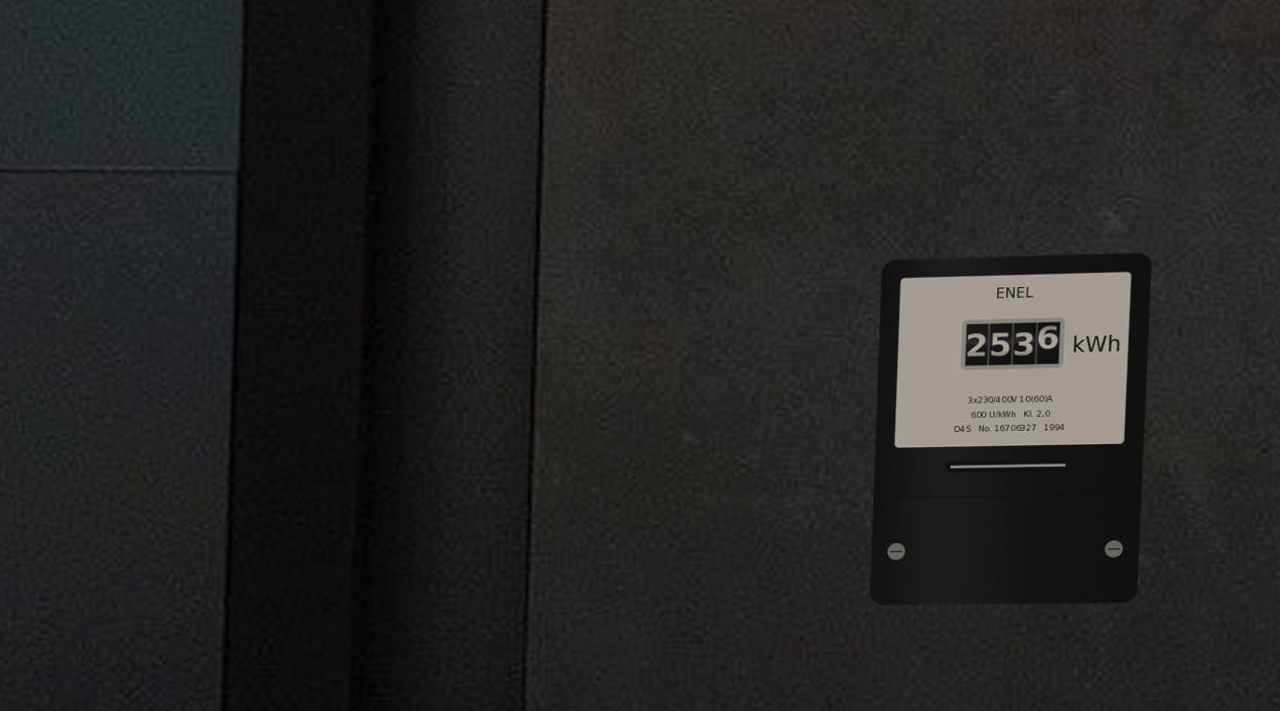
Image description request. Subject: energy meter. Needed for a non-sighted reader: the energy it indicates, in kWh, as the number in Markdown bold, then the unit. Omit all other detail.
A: **2536** kWh
